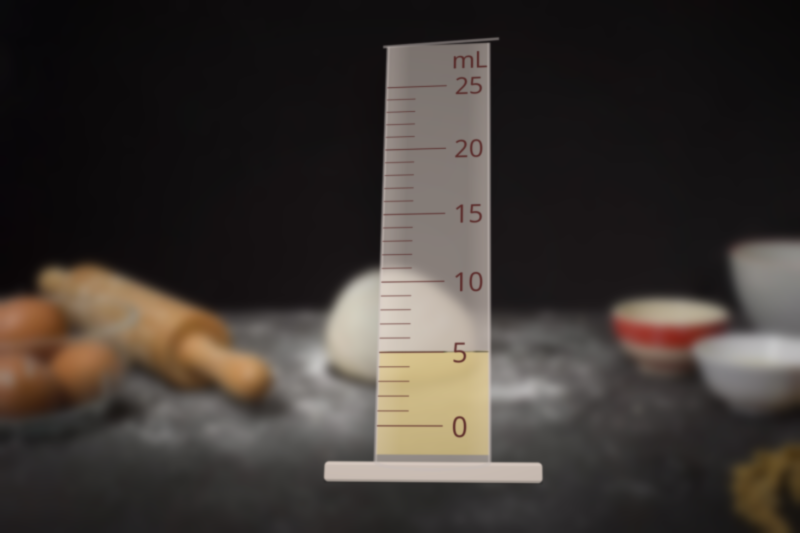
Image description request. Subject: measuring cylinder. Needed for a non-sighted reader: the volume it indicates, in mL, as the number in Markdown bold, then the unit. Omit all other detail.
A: **5** mL
